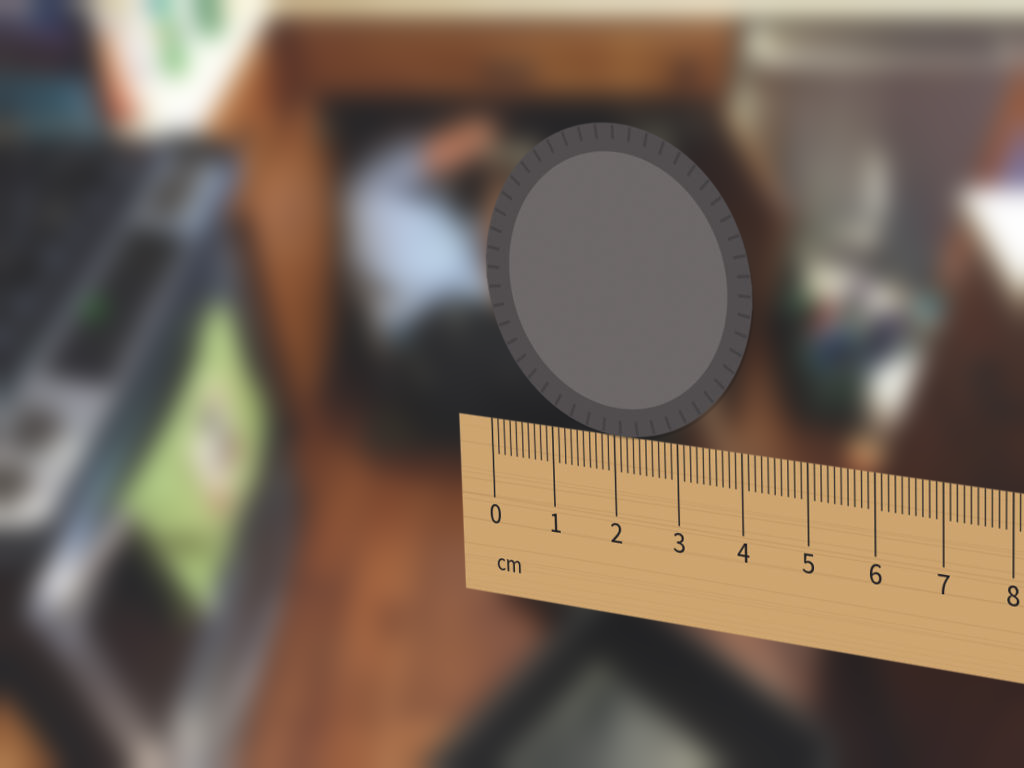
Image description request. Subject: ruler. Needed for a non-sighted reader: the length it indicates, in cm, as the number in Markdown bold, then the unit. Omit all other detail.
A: **4.2** cm
